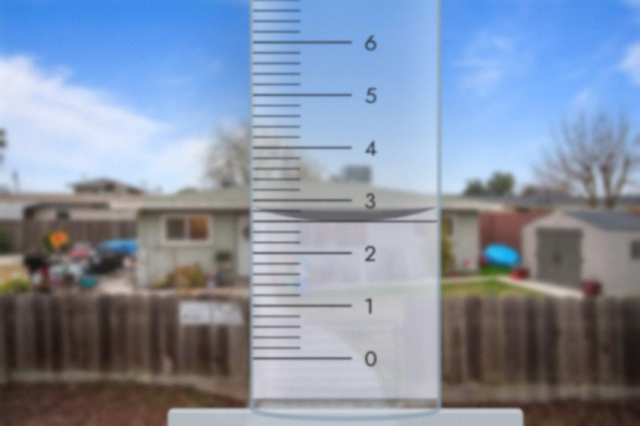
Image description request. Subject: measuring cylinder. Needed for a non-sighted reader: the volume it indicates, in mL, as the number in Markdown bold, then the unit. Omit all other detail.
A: **2.6** mL
